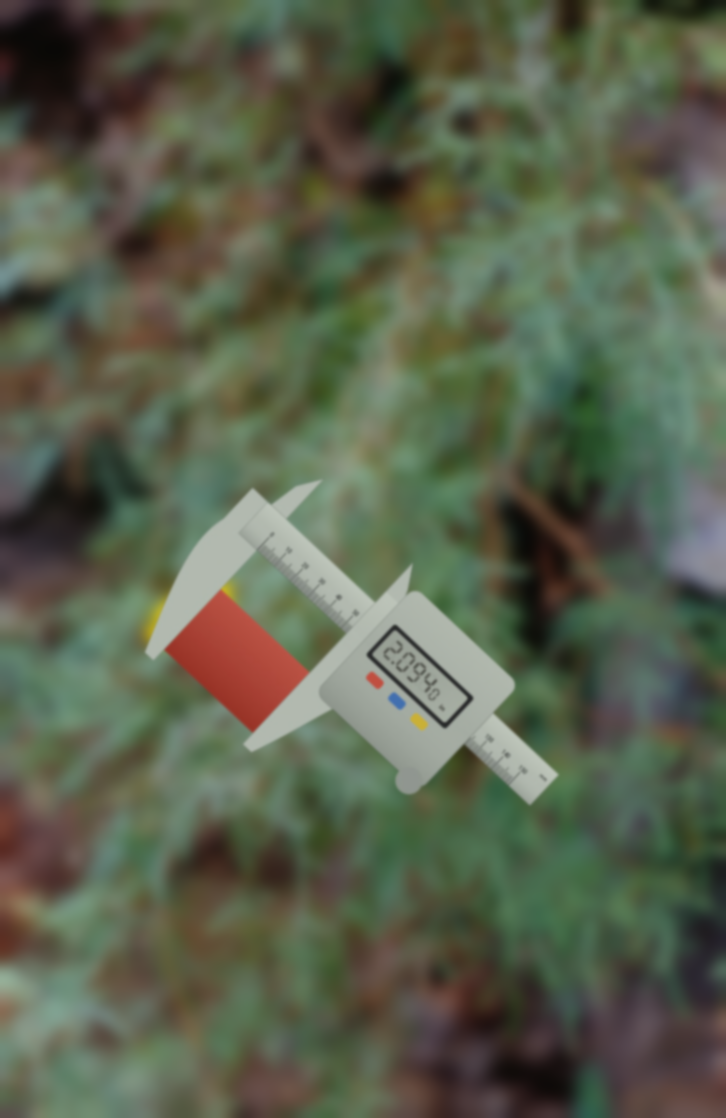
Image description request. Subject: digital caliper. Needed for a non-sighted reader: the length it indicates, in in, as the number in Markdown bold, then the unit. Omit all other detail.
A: **2.0940** in
